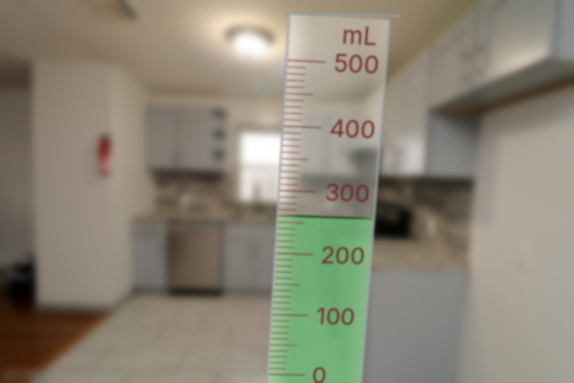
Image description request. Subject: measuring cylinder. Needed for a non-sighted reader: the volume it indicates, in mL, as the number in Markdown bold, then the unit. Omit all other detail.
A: **260** mL
